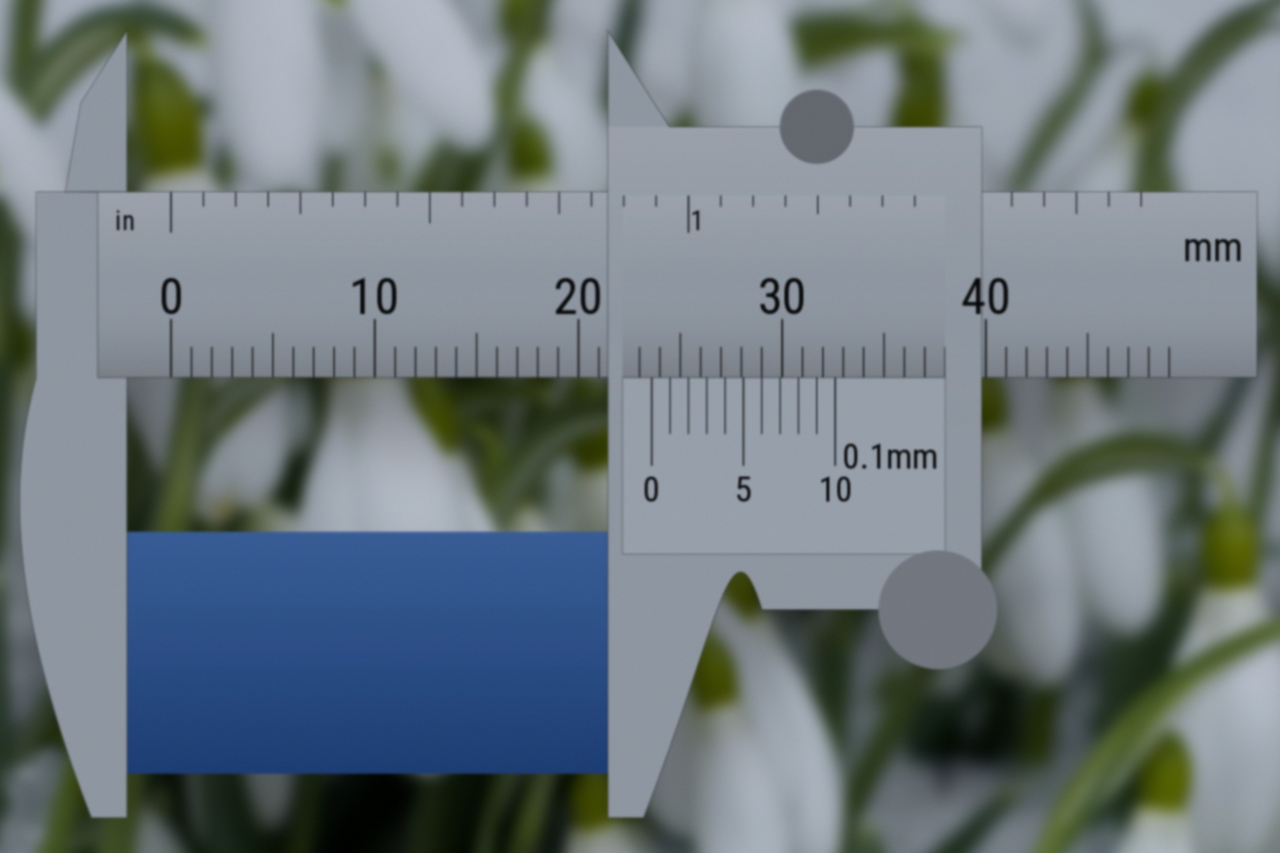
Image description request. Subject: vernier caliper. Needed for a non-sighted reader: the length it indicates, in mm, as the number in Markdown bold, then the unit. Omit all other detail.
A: **23.6** mm
